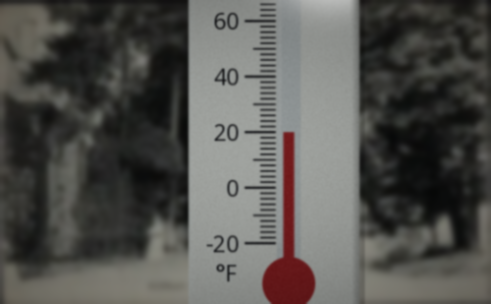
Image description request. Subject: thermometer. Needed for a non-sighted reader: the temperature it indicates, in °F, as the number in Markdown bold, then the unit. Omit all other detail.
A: **20** °F
